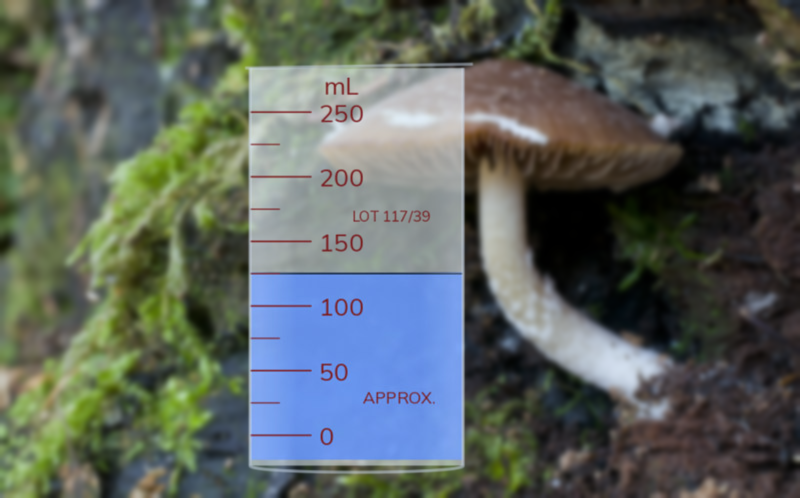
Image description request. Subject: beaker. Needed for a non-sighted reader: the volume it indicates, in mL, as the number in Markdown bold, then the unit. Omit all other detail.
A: **125** mL
